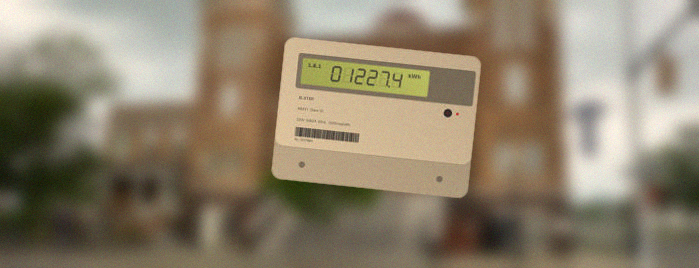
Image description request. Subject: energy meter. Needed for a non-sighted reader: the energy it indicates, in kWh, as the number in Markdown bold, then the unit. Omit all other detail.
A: **1227.4** kWh
